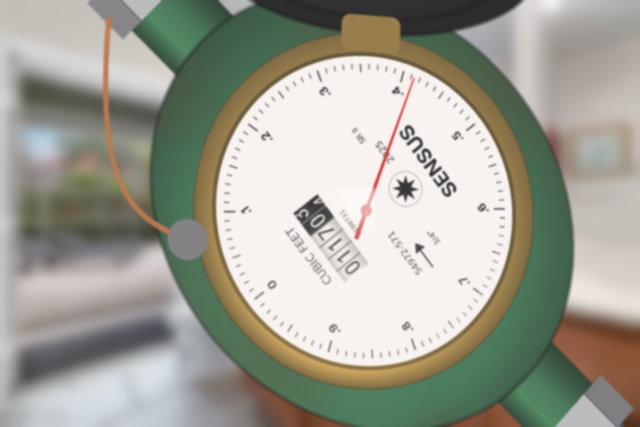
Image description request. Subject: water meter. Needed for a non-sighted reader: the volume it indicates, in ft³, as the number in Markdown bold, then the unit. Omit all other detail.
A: **11703.41** ft³
